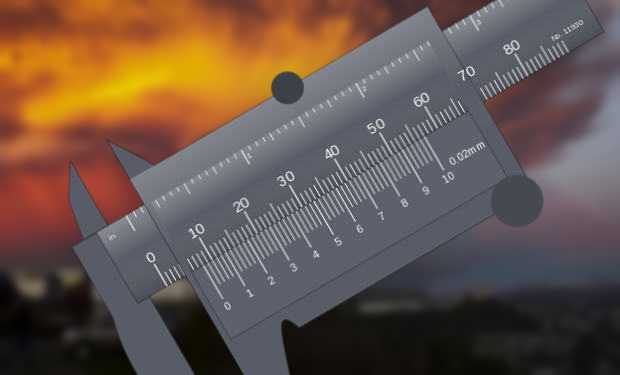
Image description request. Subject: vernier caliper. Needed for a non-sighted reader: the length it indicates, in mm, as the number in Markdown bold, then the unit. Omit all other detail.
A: **8.0** mm
